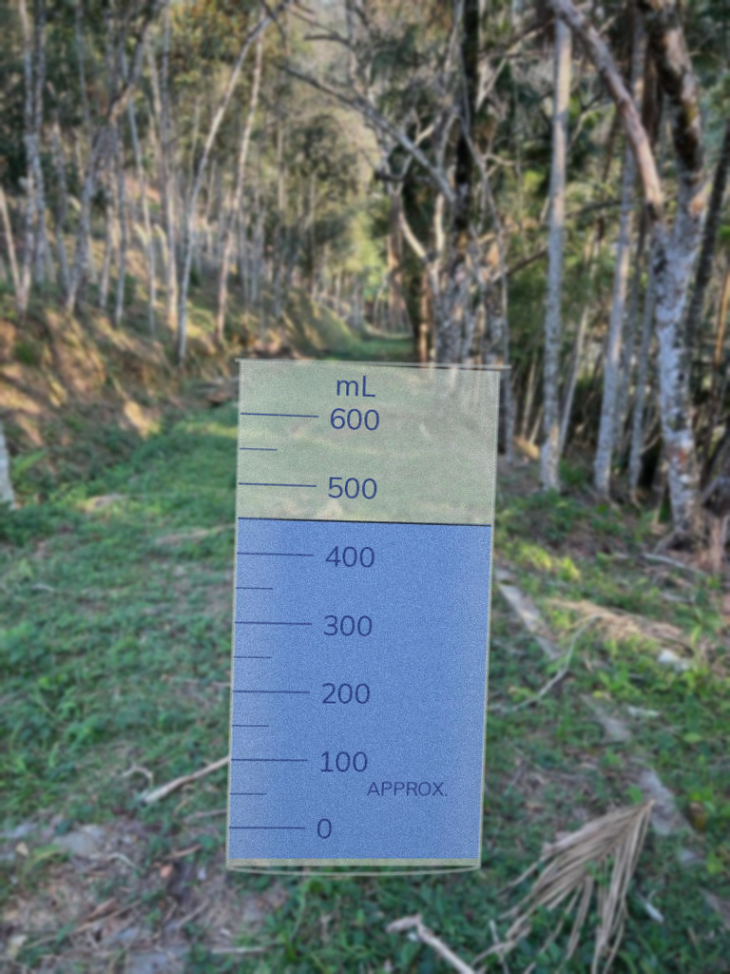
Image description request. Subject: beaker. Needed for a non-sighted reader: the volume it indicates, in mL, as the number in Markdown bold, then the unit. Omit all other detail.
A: **450** mL
